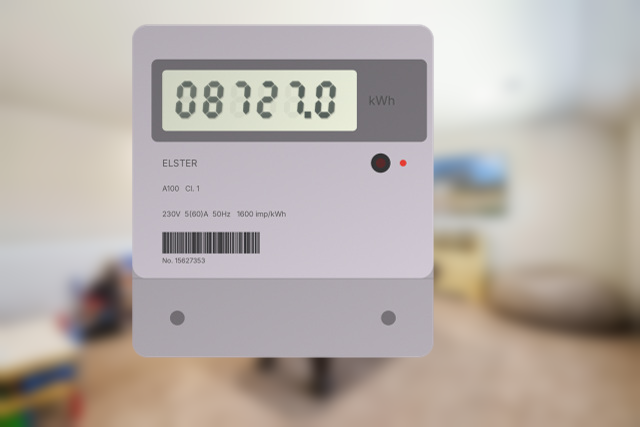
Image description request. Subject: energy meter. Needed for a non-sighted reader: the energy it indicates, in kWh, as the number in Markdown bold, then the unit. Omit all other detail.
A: **8727.0** kWh
